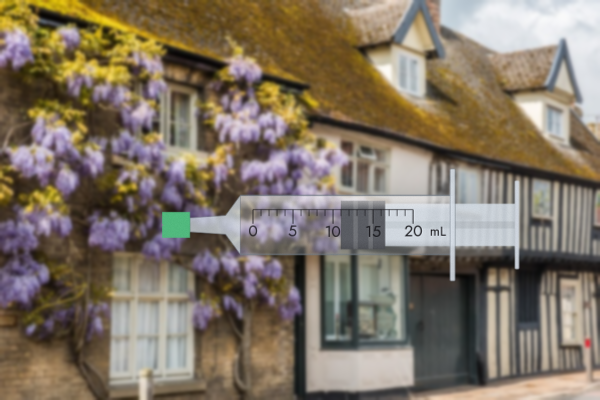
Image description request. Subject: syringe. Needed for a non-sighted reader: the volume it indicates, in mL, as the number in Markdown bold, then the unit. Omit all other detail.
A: **11** mL
